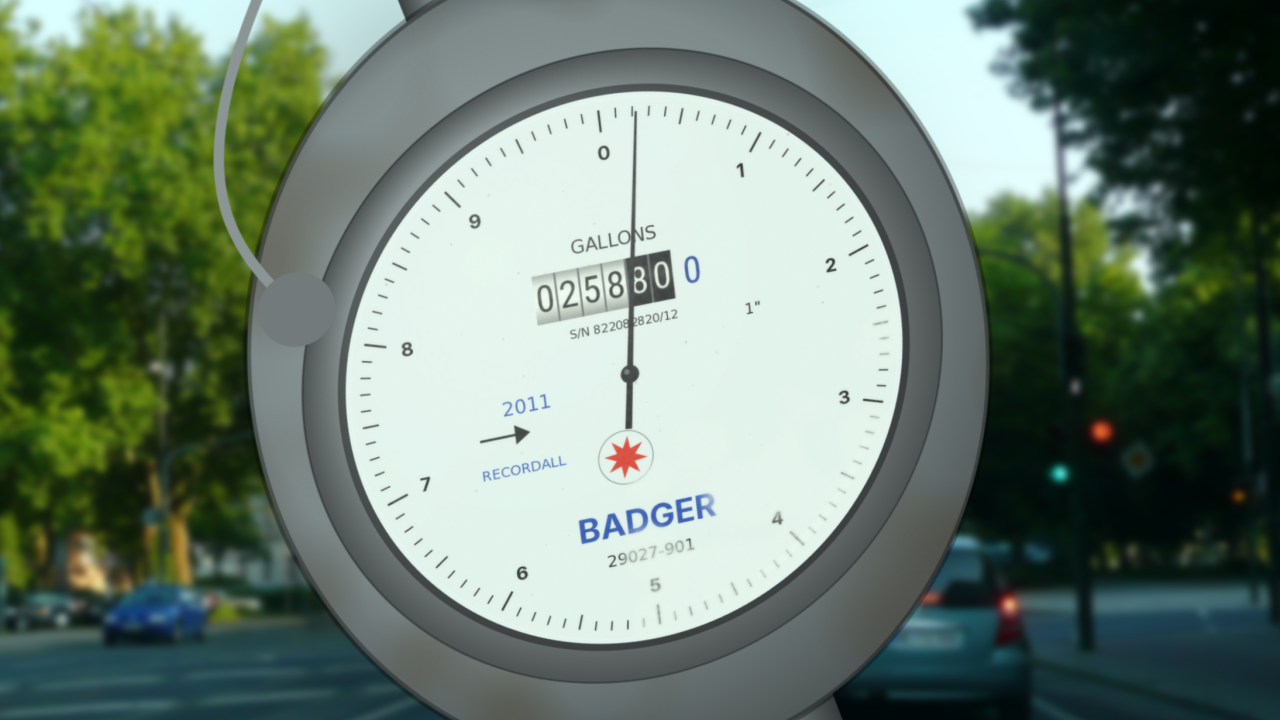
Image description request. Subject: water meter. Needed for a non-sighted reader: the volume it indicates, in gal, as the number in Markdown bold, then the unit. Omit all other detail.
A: **258800.2** gal
